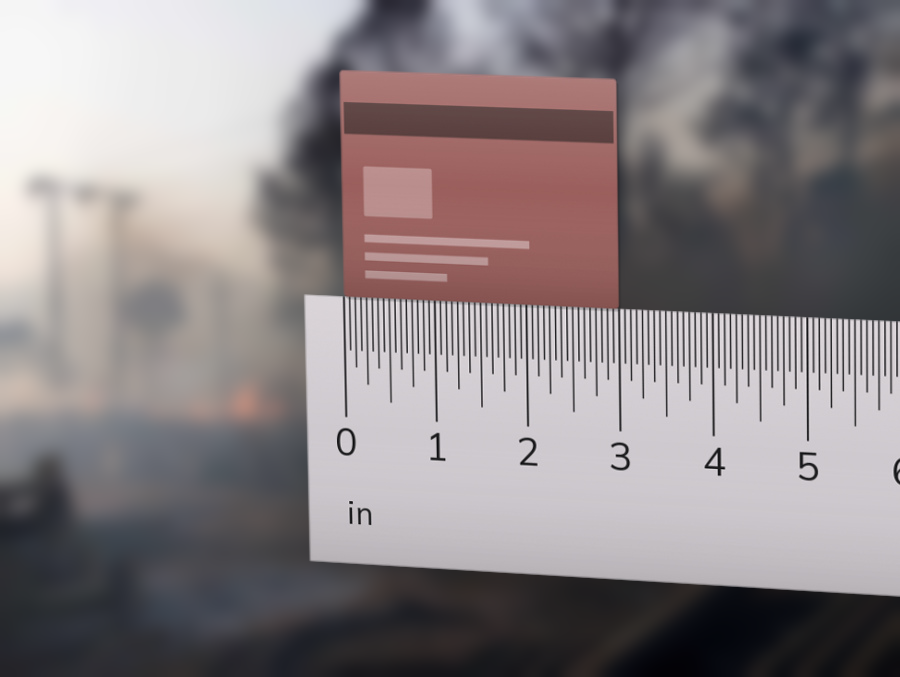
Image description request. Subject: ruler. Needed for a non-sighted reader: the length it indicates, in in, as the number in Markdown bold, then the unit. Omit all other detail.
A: **3** in
